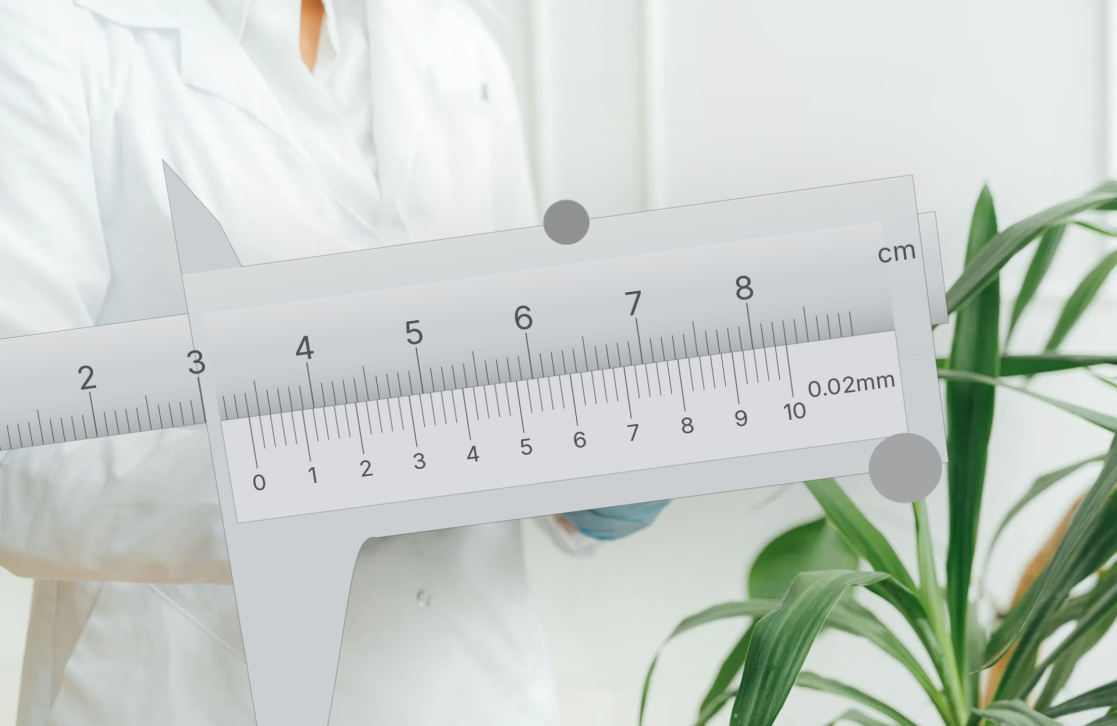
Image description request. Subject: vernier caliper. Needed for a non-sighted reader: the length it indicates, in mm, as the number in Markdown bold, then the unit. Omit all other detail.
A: **34.0** mm
